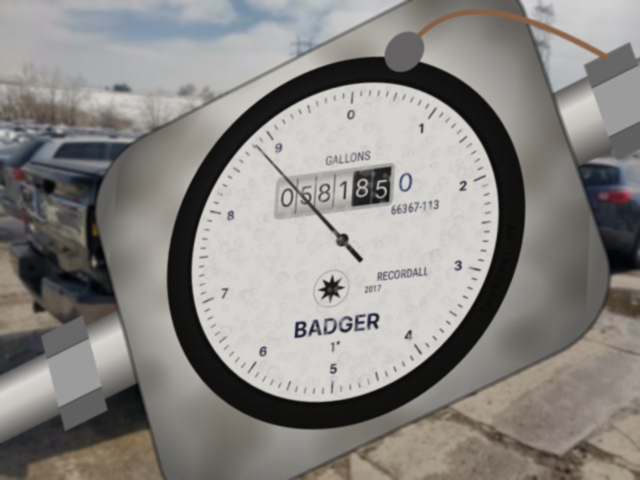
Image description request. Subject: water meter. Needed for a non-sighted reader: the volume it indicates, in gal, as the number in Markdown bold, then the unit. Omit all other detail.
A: **581848.8** gal
